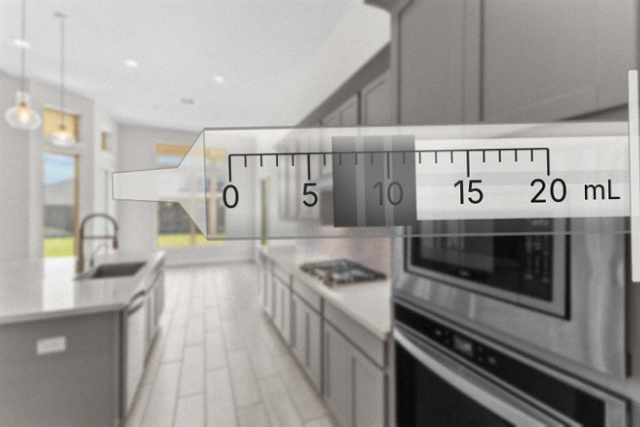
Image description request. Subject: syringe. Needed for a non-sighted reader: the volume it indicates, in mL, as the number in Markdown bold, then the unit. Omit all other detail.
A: **6.5** mL
